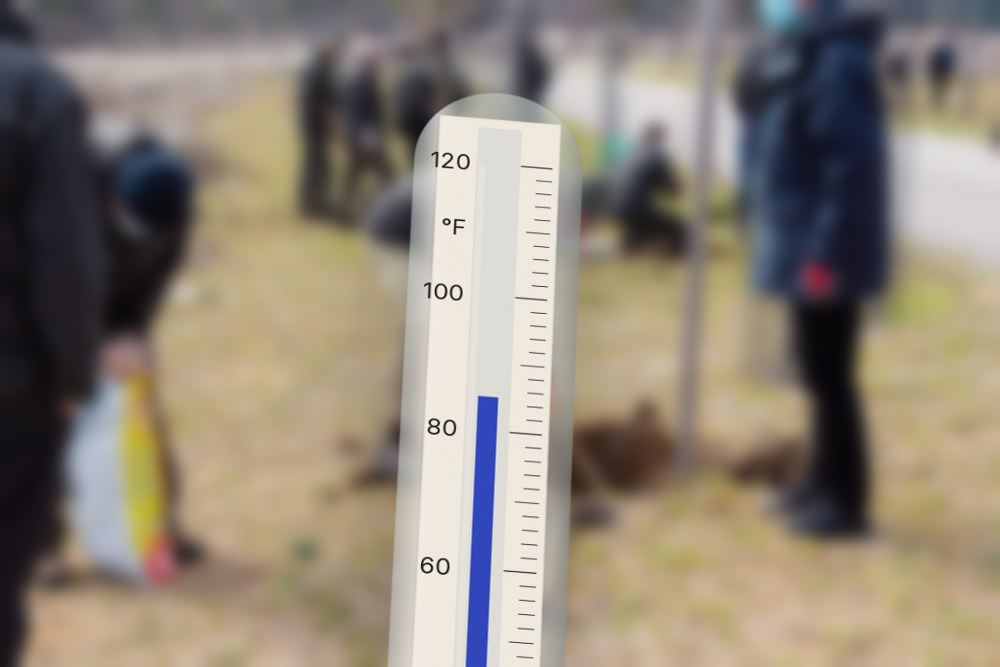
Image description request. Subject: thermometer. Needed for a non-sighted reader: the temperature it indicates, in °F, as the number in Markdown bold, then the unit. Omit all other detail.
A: **85** °F
